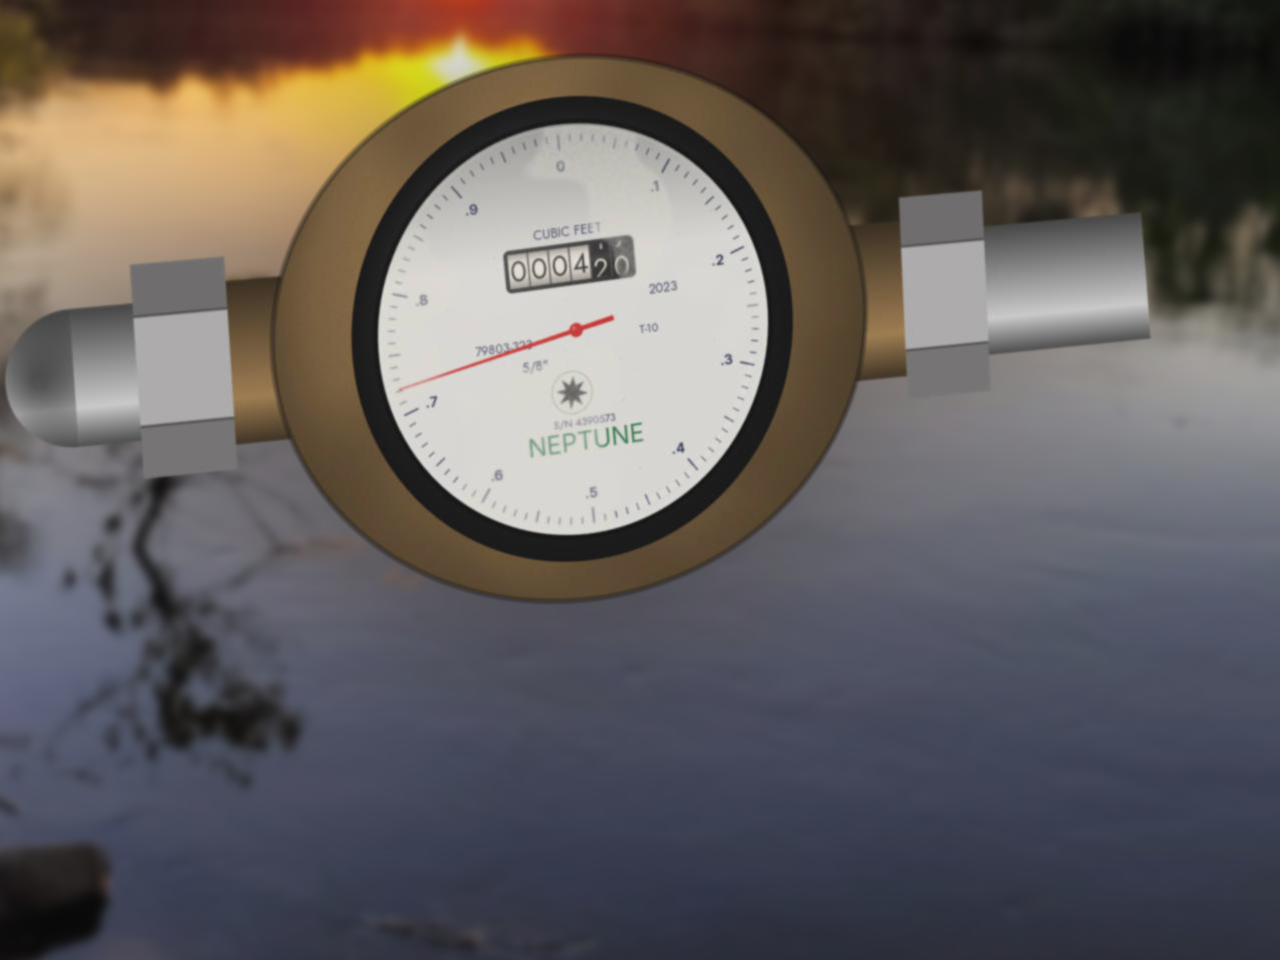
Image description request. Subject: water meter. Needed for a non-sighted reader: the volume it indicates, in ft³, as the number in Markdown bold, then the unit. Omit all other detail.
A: **419.72** ft³
